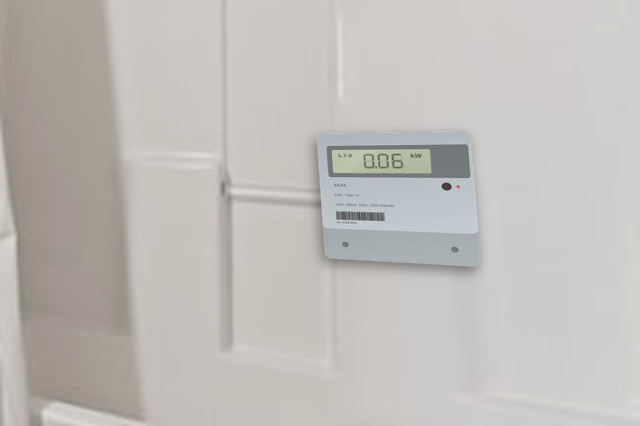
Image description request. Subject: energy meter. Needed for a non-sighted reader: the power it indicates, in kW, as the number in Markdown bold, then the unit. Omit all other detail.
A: **0.06** kW
